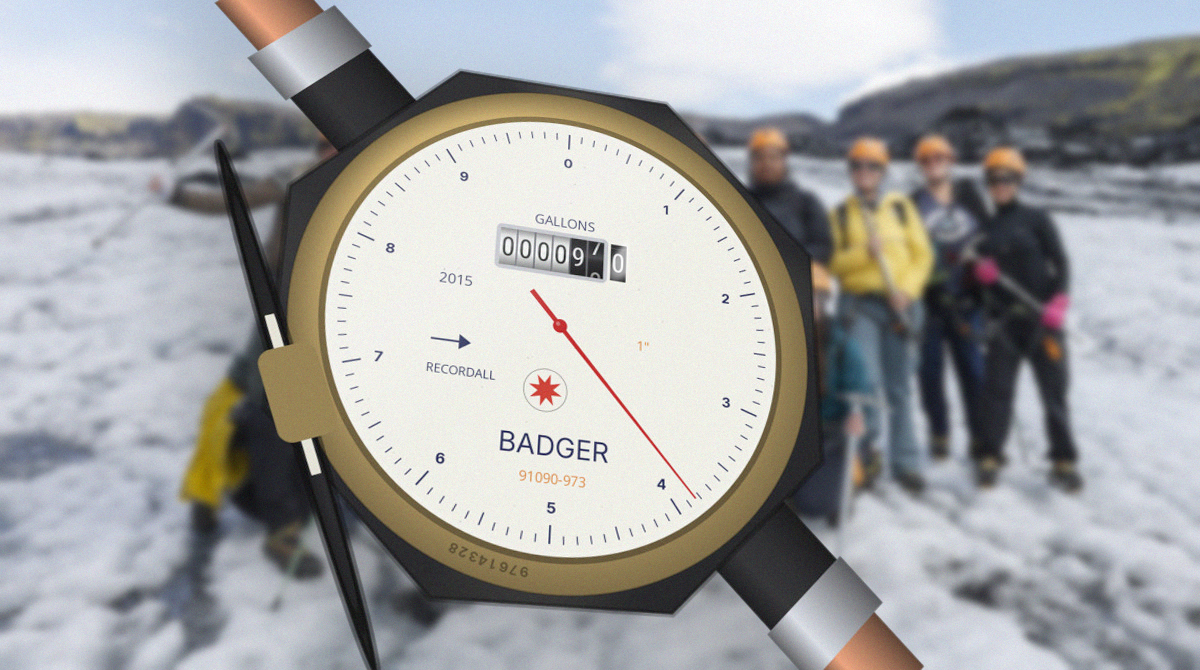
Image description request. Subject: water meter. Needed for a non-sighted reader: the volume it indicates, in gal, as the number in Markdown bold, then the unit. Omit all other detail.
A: **973.8** gal
